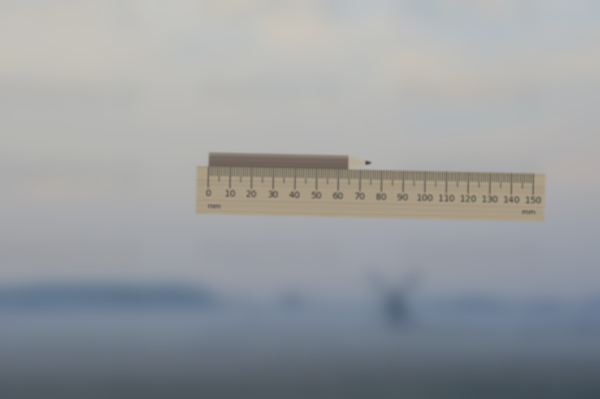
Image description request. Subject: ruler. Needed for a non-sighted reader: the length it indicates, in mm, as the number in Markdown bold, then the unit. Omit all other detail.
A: **75** mm
